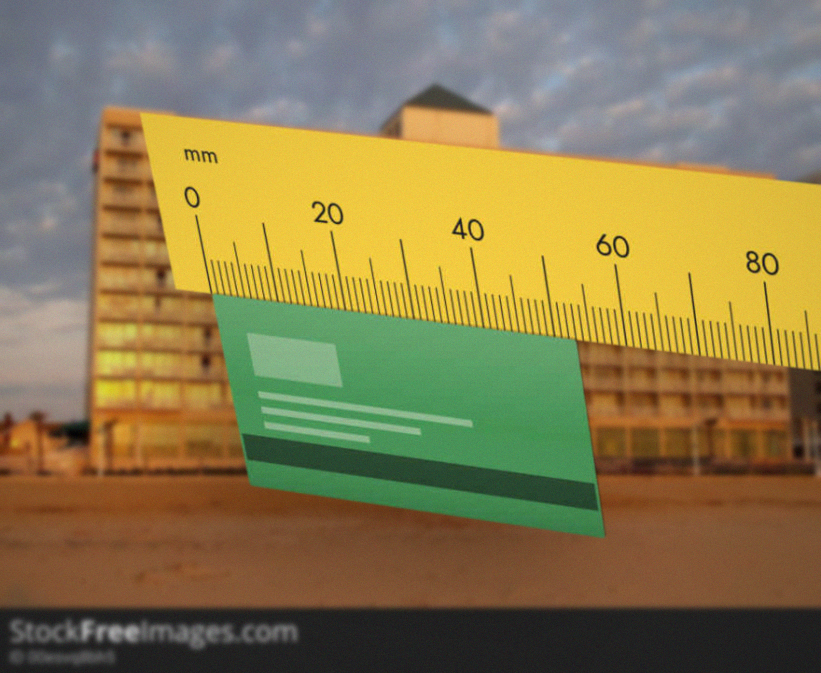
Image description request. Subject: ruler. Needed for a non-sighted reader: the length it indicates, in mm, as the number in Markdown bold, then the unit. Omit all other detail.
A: **53** mm
